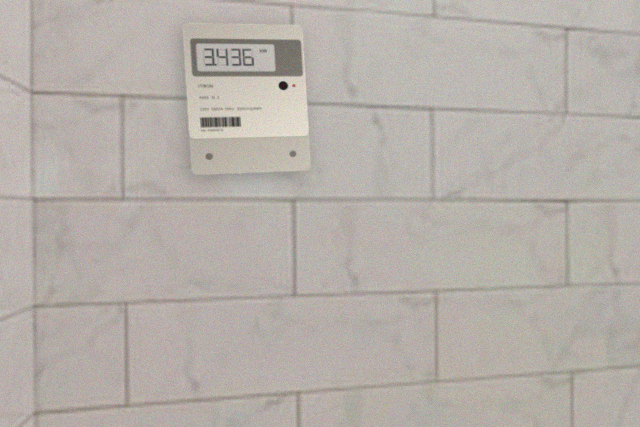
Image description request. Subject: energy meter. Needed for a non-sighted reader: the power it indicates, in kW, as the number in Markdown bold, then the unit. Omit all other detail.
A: **3.436** kW
